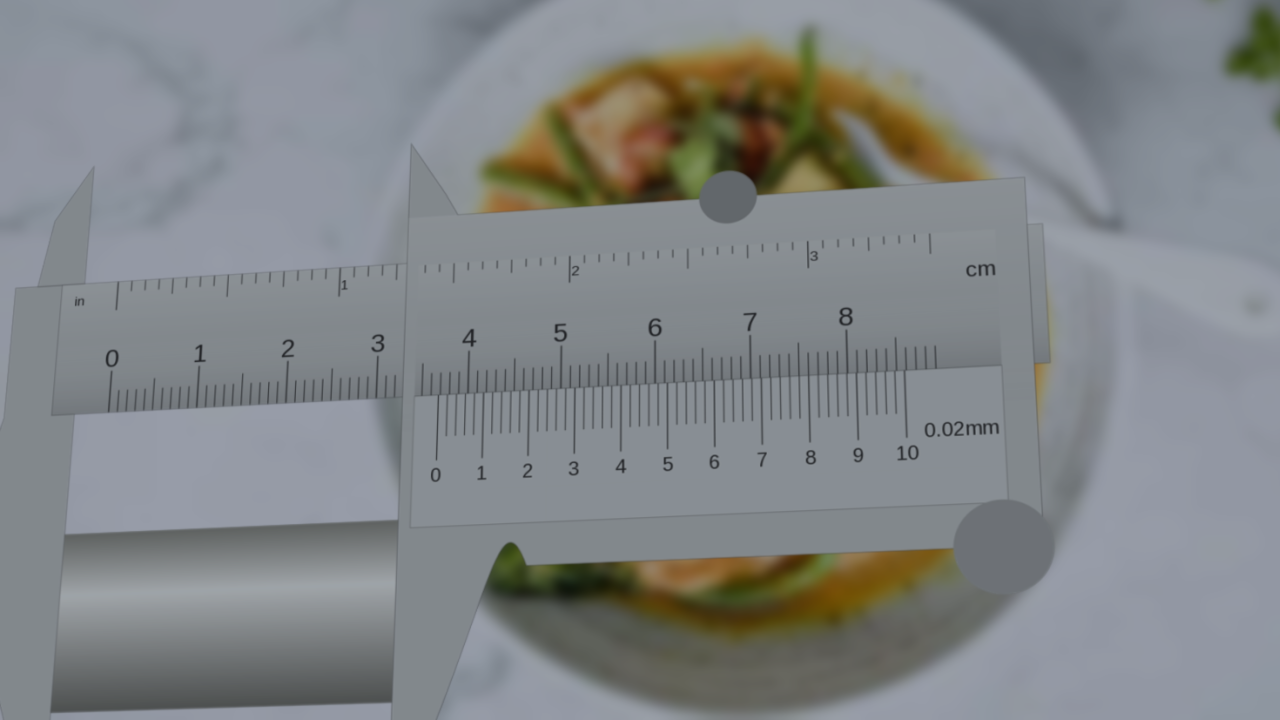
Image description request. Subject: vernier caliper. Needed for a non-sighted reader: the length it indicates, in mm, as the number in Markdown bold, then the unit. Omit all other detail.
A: **36.8** mm
